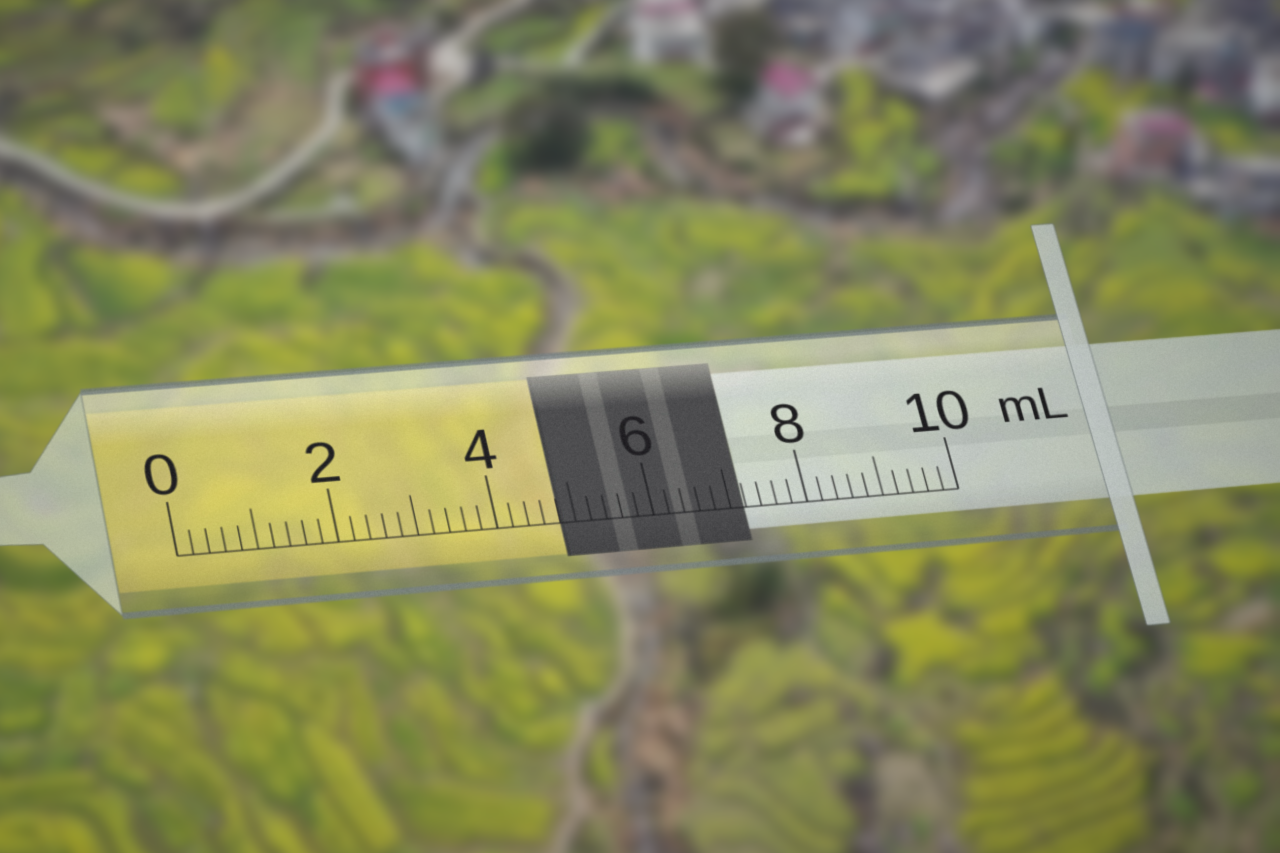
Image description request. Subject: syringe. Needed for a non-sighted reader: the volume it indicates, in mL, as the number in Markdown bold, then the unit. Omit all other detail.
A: **4.8** mL
